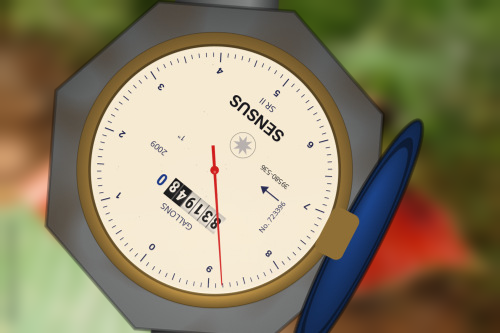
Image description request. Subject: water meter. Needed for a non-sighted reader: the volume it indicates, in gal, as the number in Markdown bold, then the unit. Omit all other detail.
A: **8319478.8** gal
